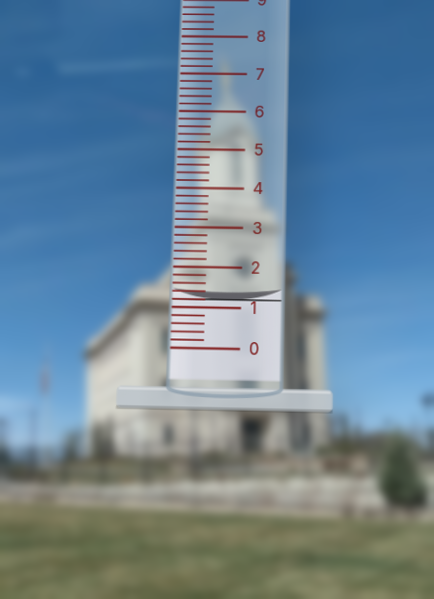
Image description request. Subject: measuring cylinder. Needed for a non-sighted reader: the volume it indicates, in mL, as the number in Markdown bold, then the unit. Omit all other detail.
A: **1.2** mL
